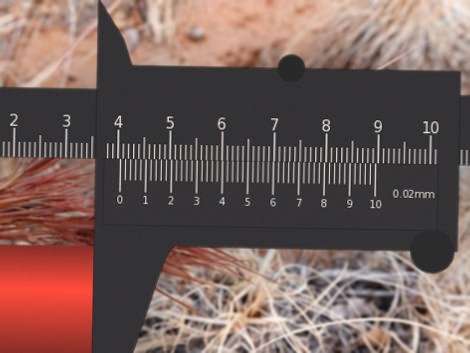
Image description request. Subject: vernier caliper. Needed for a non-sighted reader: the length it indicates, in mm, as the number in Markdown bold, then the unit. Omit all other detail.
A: **40.5** mm
